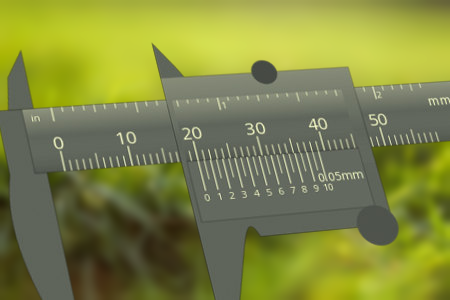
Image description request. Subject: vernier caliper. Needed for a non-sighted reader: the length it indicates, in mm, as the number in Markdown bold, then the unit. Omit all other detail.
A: **20.0** mm
